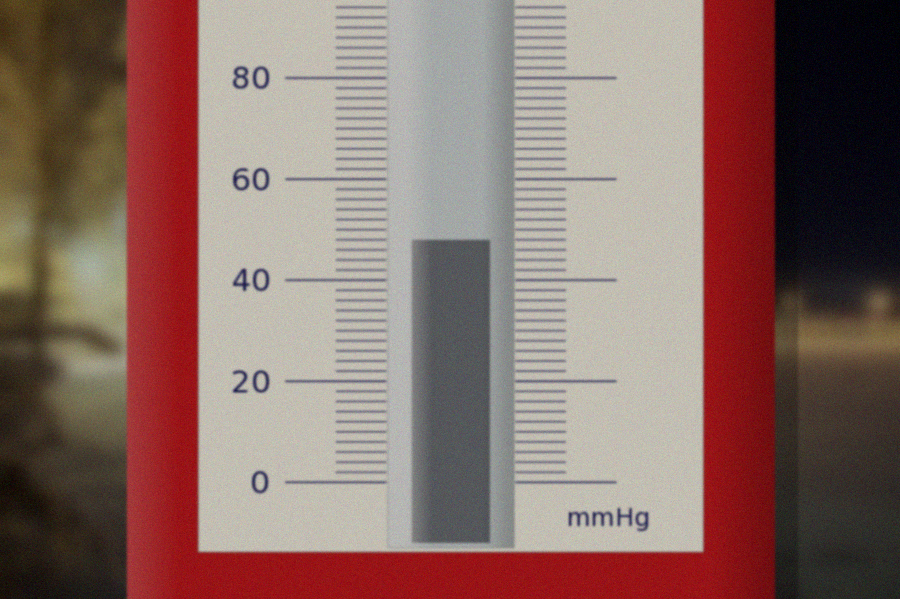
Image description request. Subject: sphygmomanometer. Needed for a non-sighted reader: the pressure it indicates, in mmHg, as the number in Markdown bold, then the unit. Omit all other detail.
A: **48** mmHg
